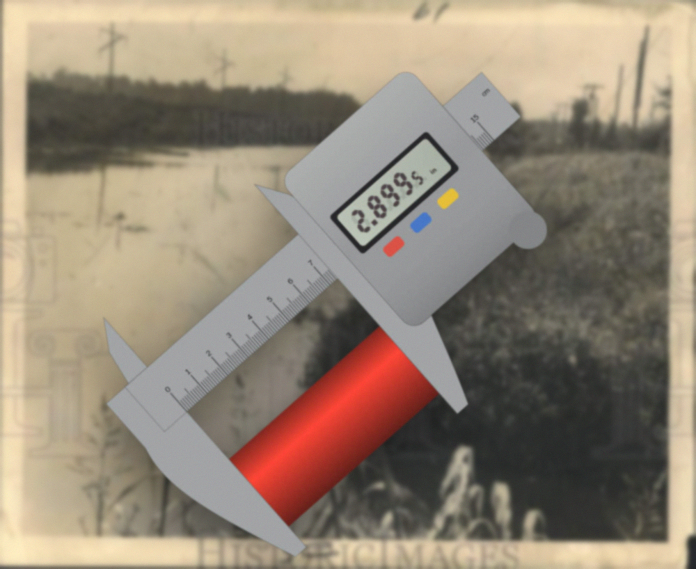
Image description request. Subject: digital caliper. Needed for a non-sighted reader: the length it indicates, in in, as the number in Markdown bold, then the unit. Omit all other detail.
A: **2.8995** in
